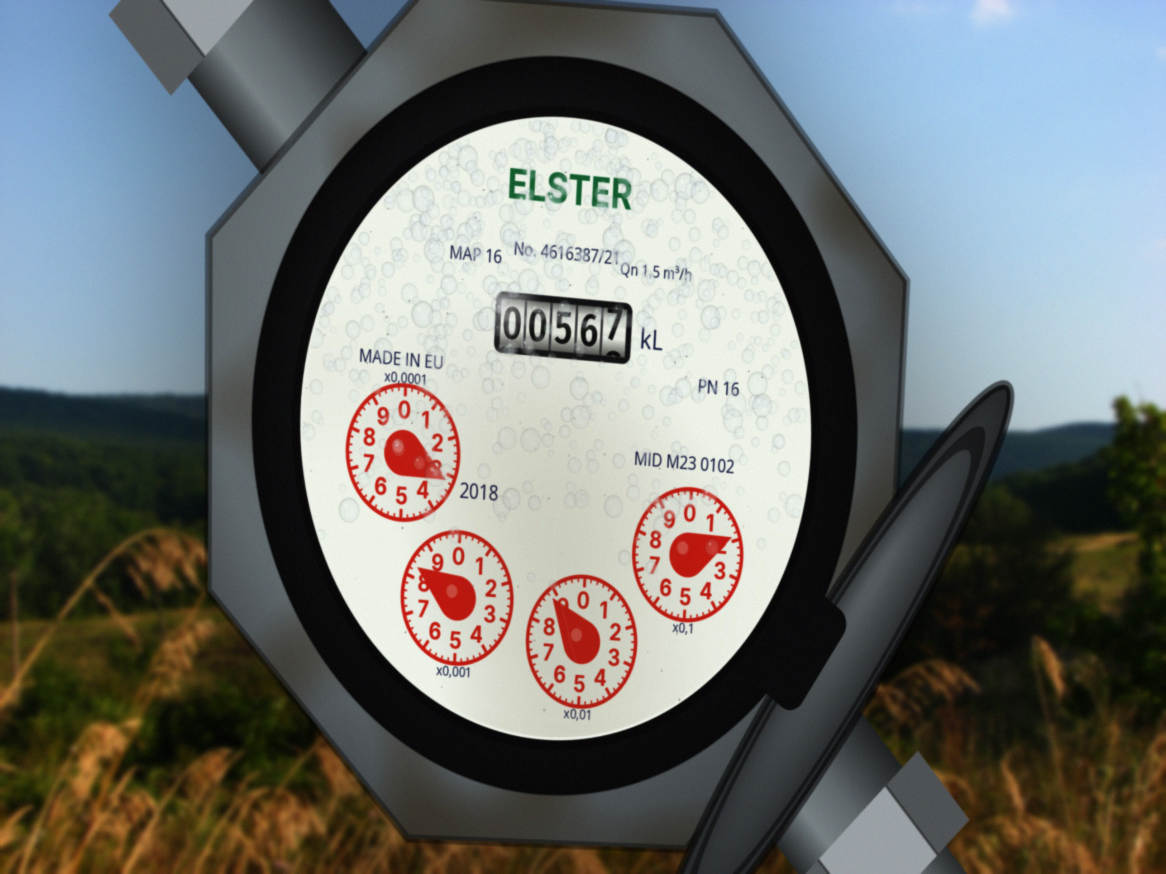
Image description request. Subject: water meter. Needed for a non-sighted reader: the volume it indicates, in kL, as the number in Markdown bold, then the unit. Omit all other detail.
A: **567.1883** kL
